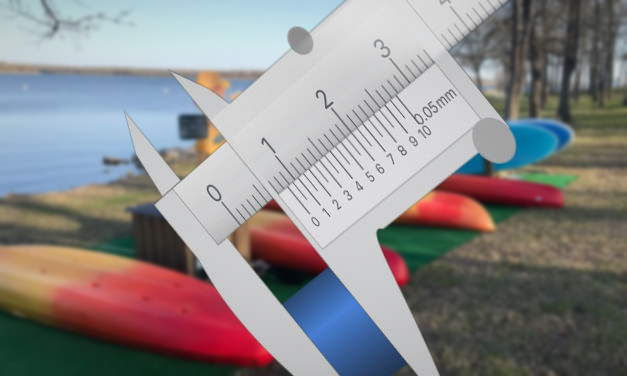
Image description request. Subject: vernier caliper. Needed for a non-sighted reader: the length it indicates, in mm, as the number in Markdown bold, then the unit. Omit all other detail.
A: **8.6** mm
